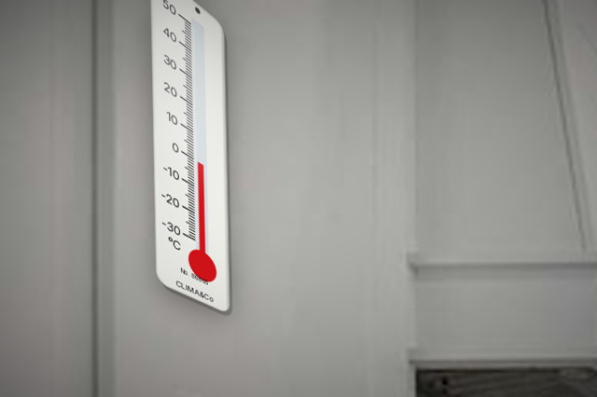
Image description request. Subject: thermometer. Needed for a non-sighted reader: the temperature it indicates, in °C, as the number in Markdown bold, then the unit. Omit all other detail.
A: **0** °C
